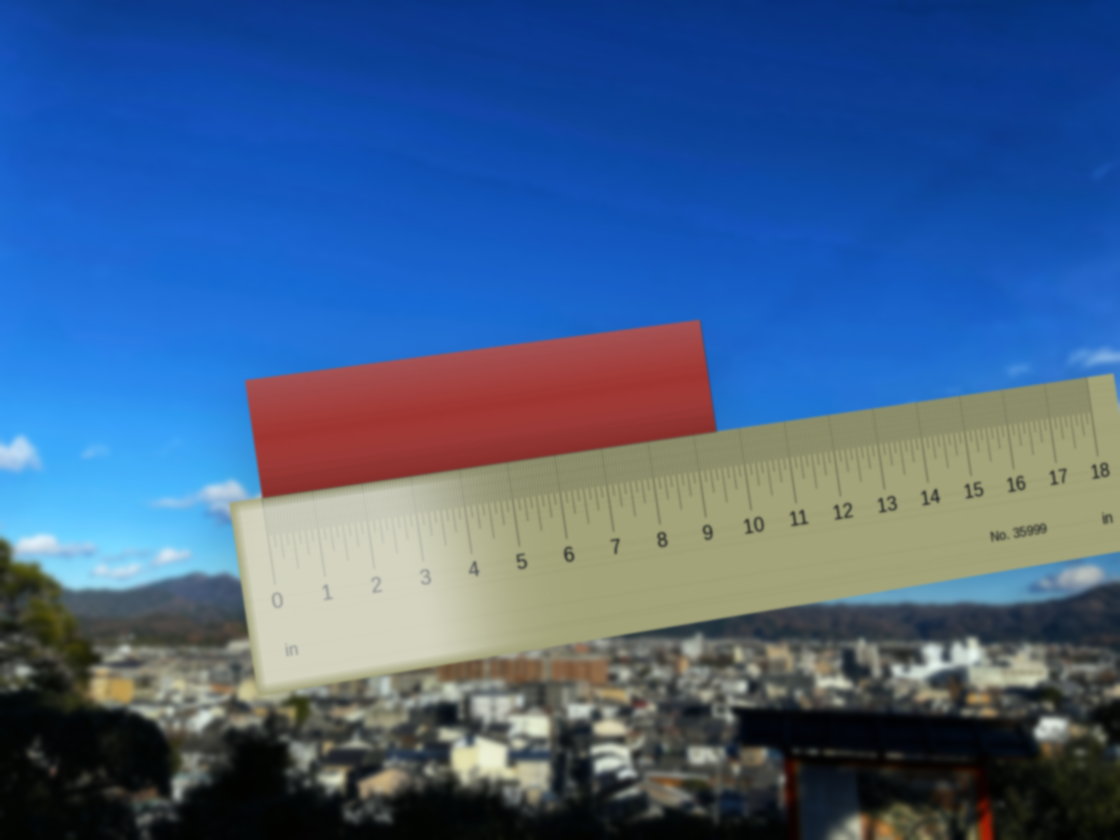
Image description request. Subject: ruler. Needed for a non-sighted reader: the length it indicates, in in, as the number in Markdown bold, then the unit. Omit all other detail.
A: **9.5** in
